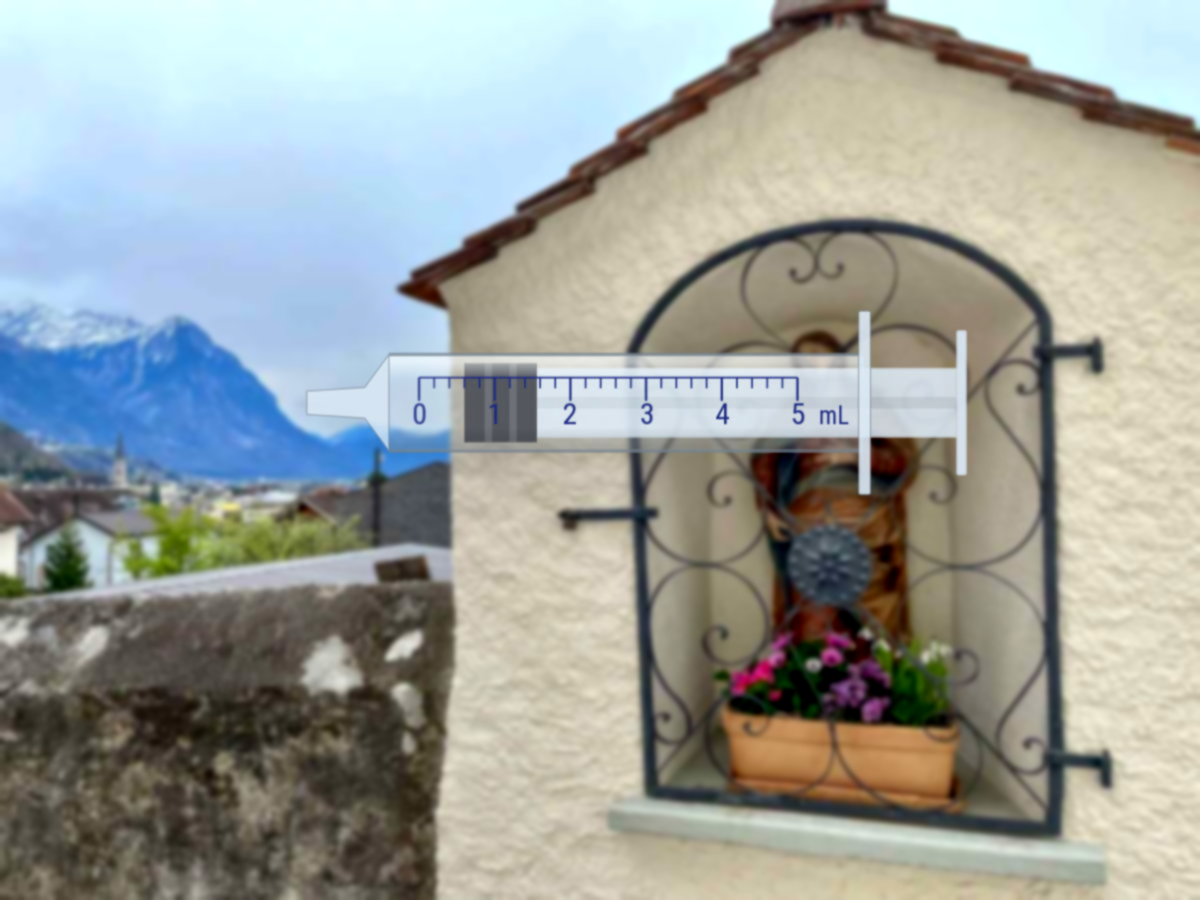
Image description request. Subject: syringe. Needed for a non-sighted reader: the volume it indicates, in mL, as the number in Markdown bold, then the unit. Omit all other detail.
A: **0.6** mL
